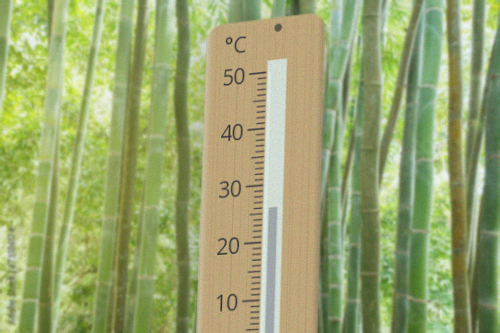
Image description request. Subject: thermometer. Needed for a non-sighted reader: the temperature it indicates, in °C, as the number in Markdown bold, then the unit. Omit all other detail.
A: **26** °C
